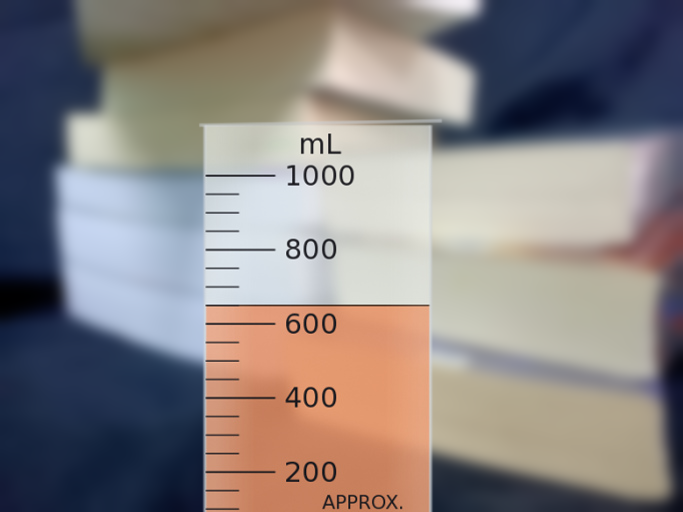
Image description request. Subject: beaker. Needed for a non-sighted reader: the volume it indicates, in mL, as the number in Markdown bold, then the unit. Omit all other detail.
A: **650** mL
